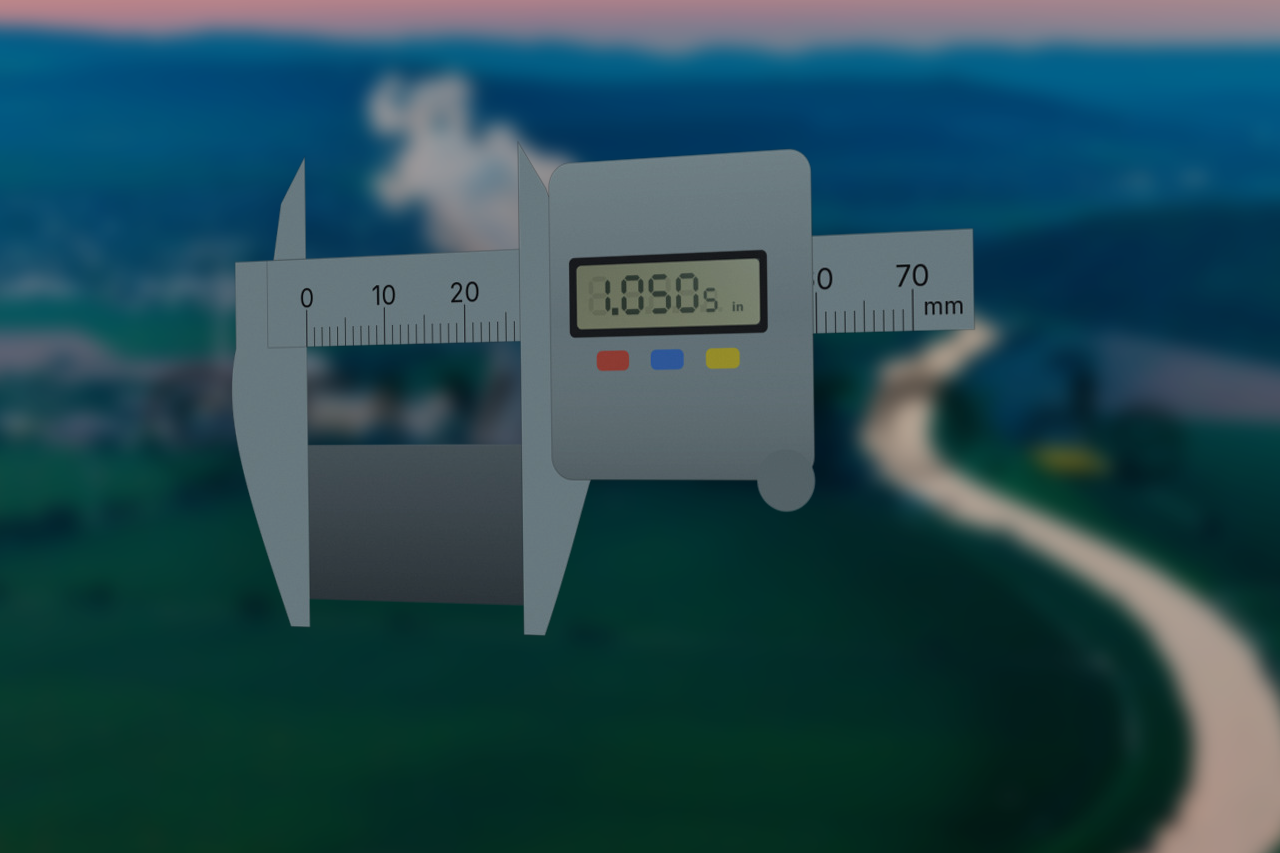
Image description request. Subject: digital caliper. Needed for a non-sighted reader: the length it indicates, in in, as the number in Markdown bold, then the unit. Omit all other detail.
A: **1.0505** in
